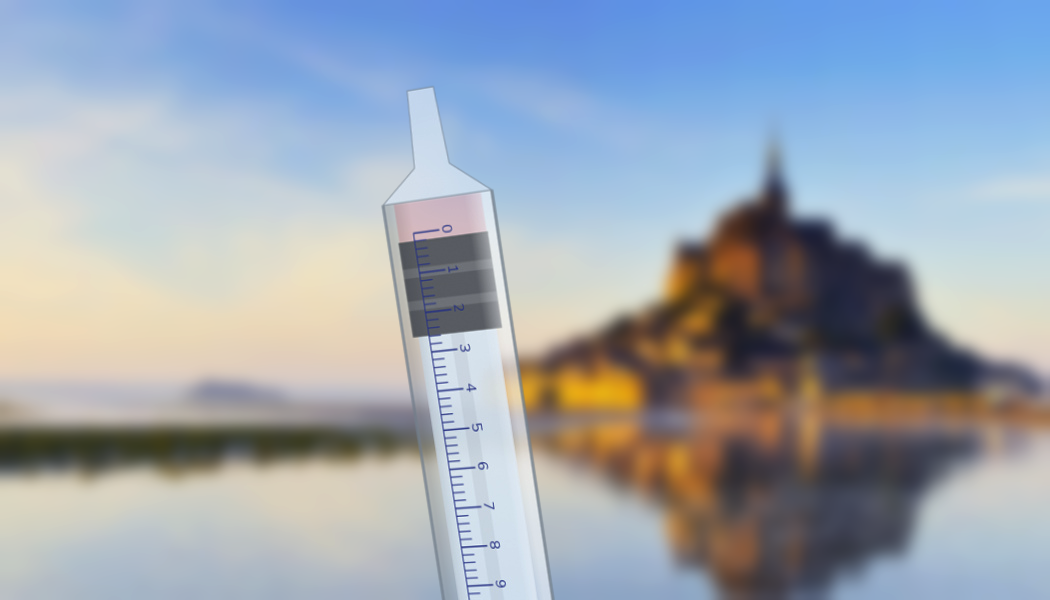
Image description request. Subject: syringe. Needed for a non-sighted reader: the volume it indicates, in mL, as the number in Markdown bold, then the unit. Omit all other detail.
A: **0.2** mL
